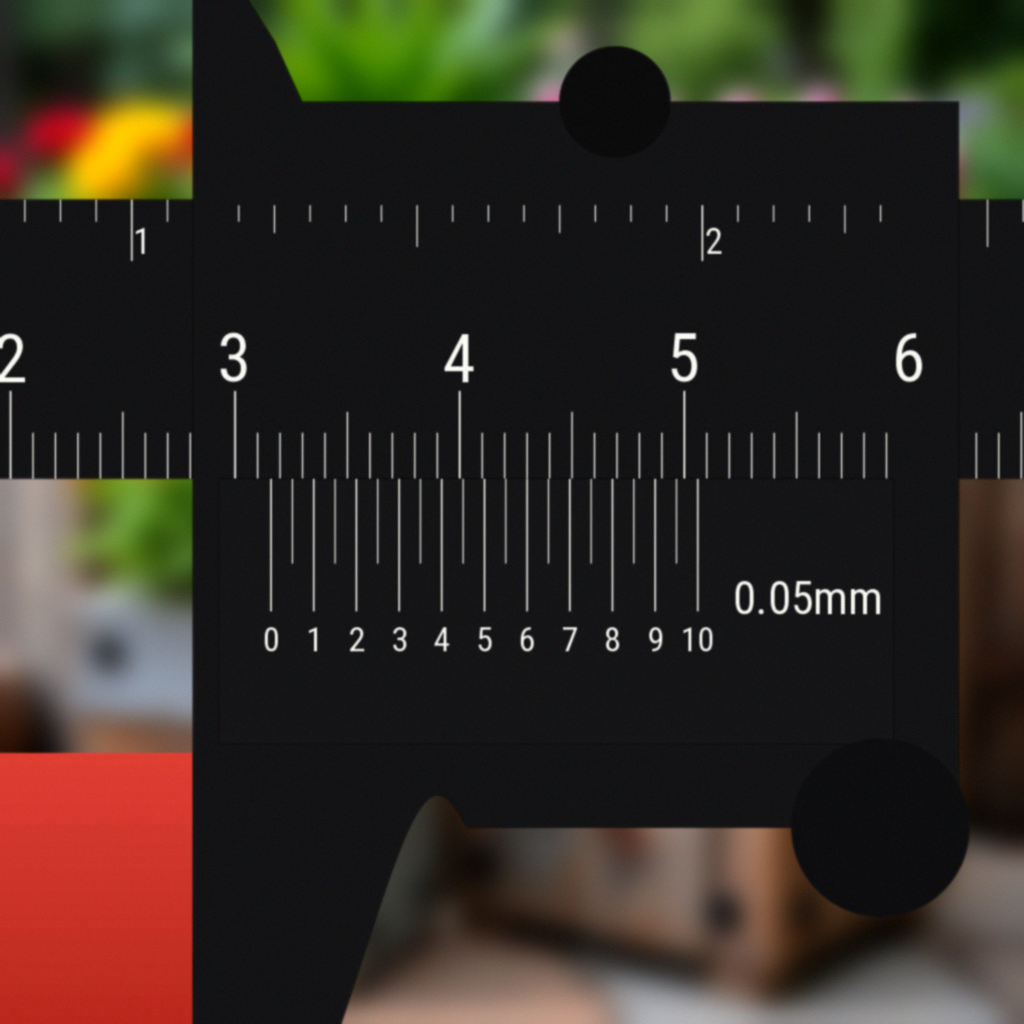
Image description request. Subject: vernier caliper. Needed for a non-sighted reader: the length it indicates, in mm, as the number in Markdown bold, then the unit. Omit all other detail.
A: **31.6** mm
